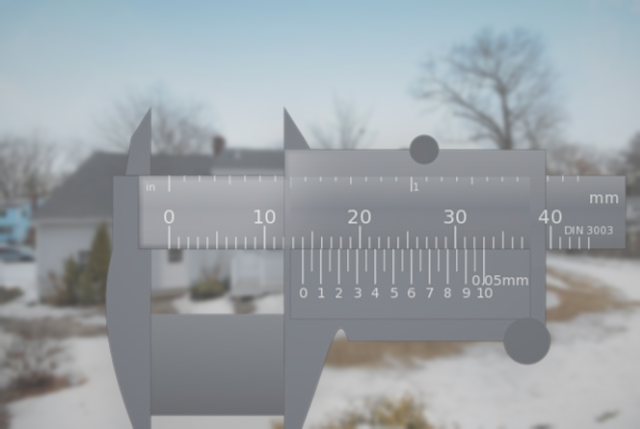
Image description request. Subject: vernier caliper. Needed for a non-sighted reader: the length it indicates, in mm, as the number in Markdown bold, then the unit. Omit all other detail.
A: **14.0** mm
